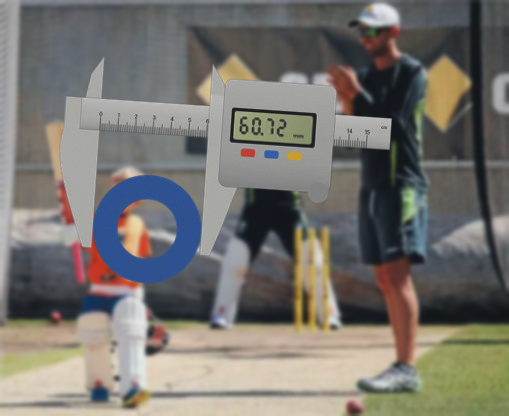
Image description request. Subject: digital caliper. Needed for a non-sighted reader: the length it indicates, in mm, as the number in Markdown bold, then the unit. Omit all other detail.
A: **60.72** mm
